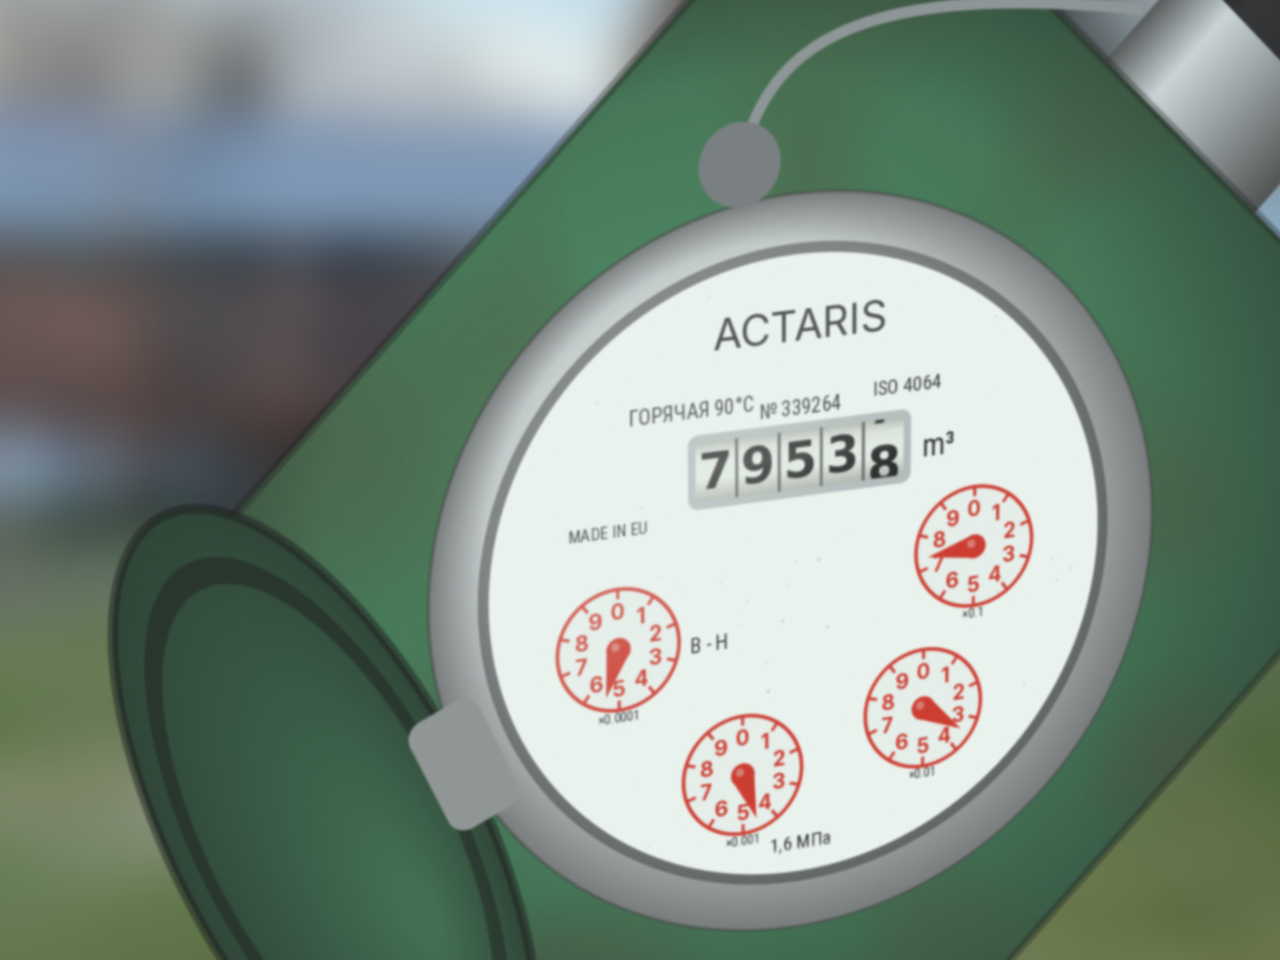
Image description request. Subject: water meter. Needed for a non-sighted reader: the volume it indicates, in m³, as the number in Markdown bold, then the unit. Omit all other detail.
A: **79537.7345** m³
